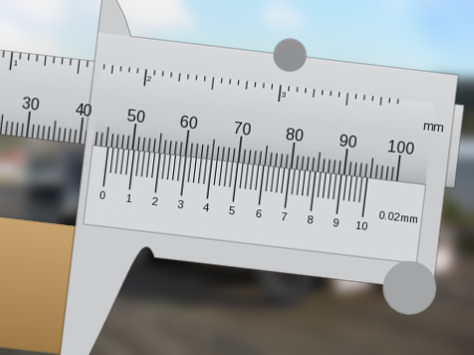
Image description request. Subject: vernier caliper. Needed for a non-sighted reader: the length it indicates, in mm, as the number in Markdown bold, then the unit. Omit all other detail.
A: **45.4** mm
